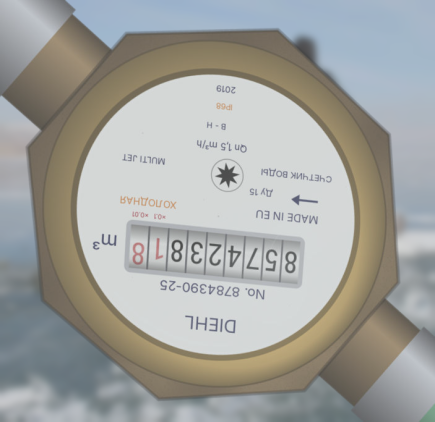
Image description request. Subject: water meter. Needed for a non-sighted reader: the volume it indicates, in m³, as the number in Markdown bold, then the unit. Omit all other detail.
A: **8574238.18** m³
